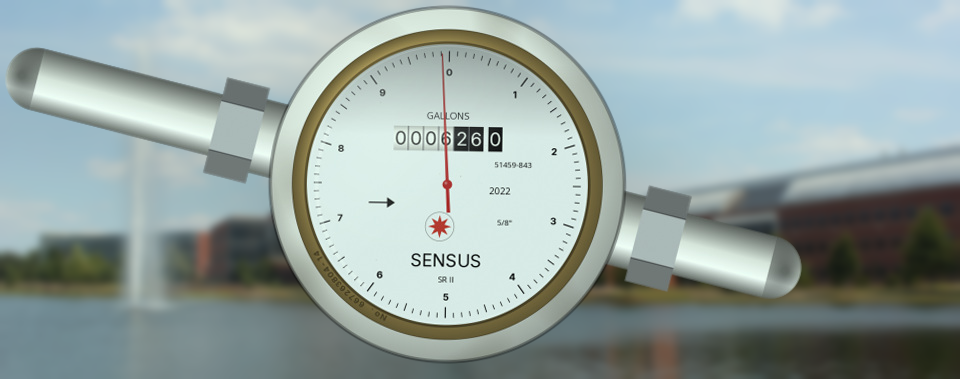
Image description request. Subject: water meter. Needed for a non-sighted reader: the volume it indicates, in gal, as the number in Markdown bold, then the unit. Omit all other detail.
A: **6259.9** gal
